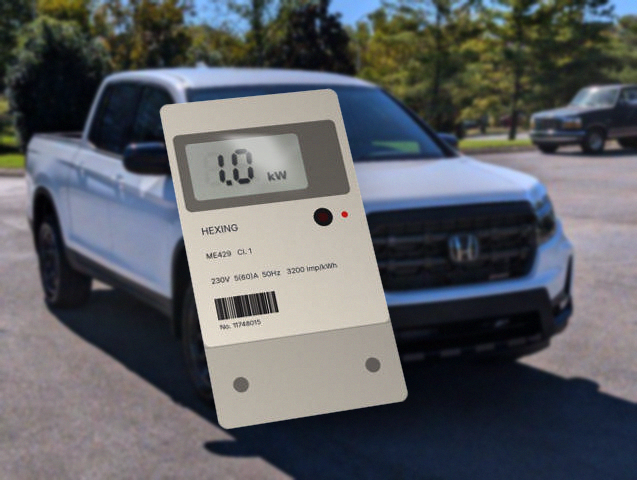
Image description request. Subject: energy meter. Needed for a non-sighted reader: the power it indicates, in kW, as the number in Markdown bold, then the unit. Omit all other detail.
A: **1.0** kW
